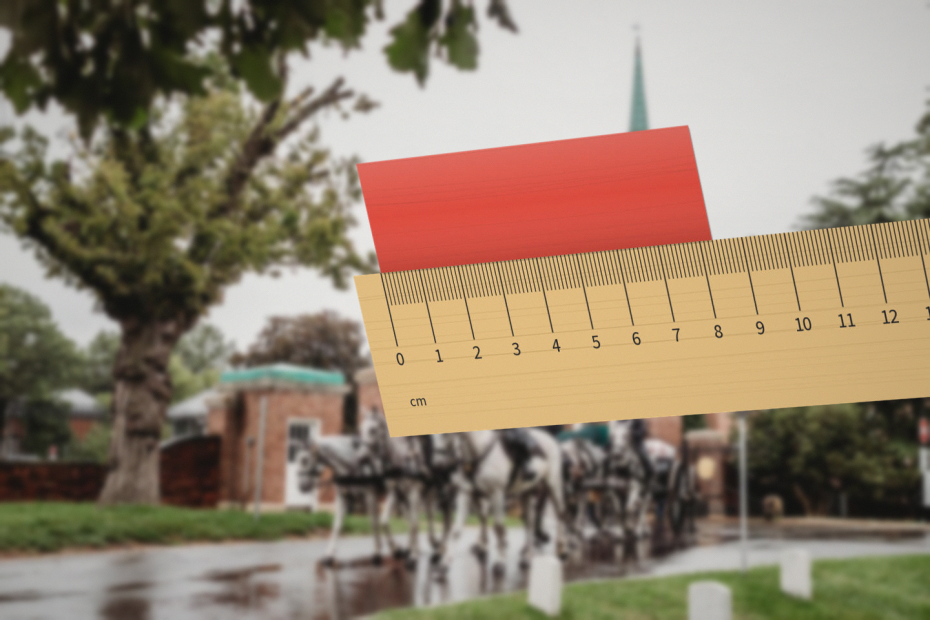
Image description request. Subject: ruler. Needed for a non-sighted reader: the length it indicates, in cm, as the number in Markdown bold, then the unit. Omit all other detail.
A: **8.3** cm
